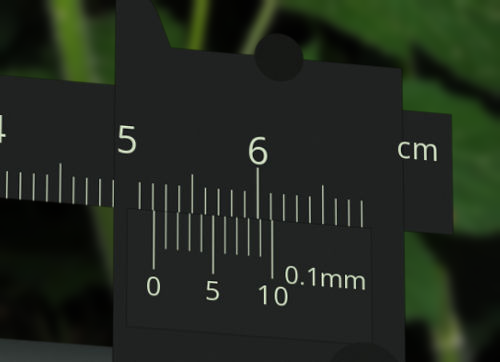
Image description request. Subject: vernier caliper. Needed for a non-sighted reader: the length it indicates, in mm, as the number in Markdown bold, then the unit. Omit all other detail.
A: **52.1** mm
